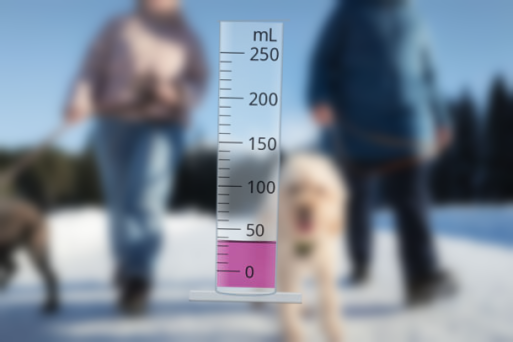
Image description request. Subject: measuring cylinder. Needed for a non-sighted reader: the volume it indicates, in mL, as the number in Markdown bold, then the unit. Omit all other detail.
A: **35** mL
